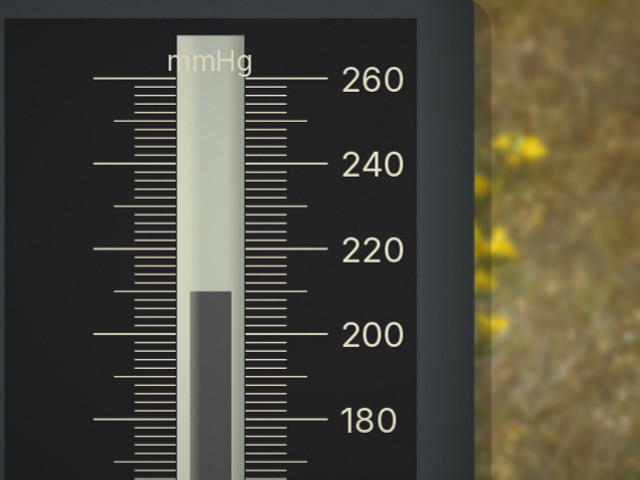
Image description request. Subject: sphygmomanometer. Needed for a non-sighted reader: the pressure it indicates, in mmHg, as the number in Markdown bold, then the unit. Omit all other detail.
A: **210** mmHg
